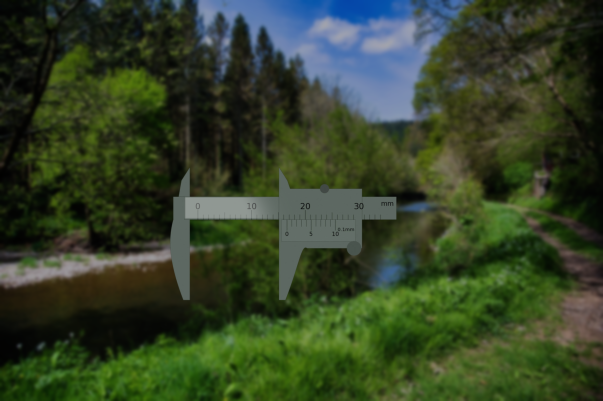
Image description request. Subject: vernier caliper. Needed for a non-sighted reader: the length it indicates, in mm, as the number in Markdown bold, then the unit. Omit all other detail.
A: **16.6** mm
